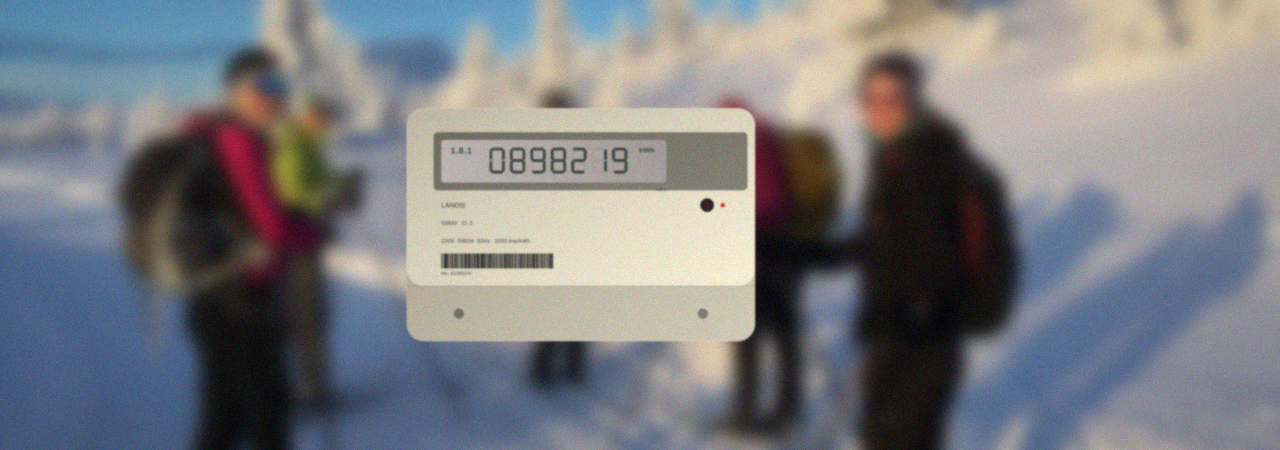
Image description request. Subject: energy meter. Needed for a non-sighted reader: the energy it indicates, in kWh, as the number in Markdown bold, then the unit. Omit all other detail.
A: **898219** kWh
